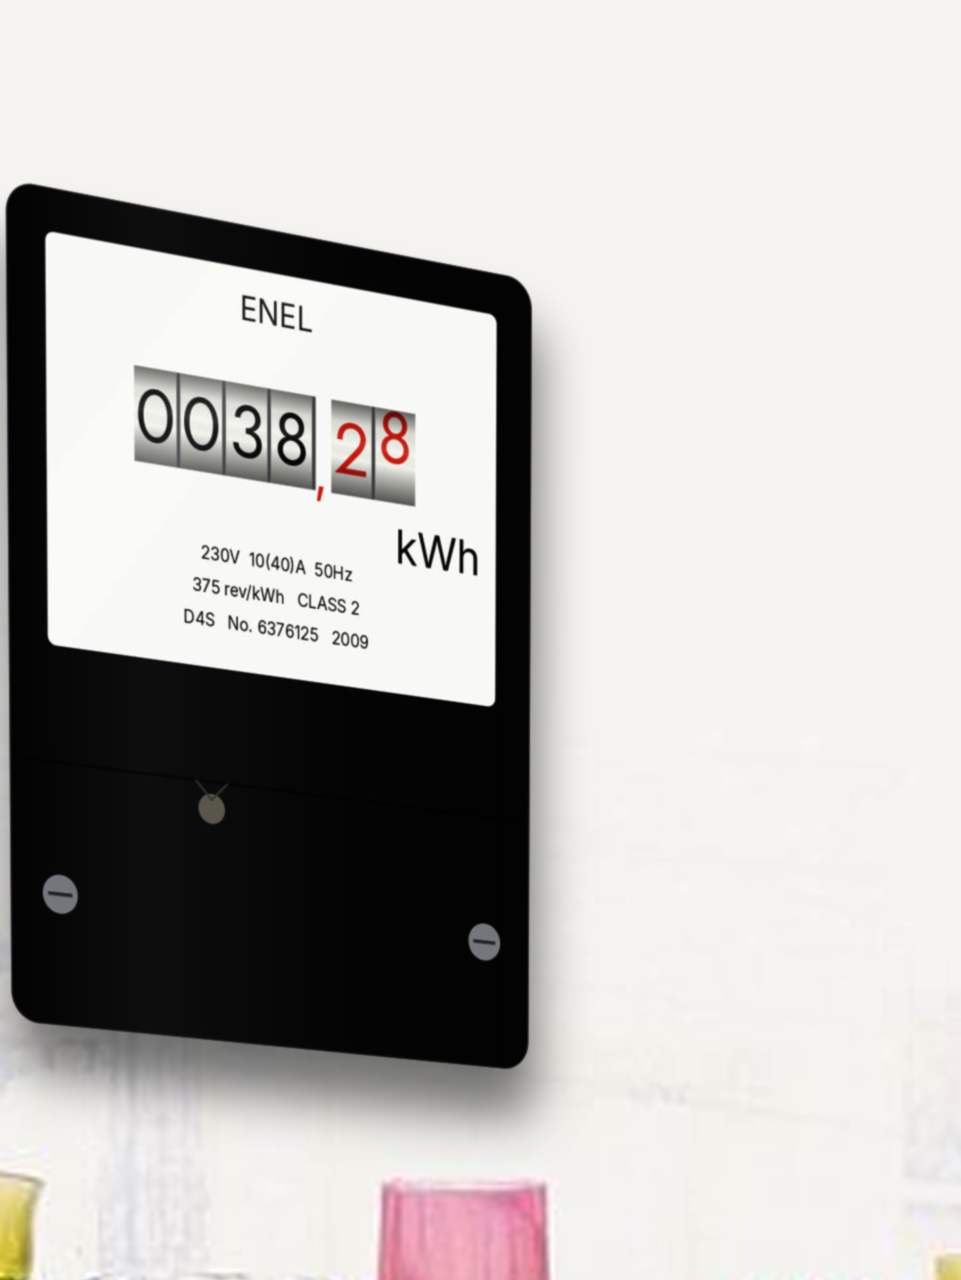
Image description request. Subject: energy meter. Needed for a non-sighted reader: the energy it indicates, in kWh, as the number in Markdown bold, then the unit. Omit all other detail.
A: **38.28** kWh
